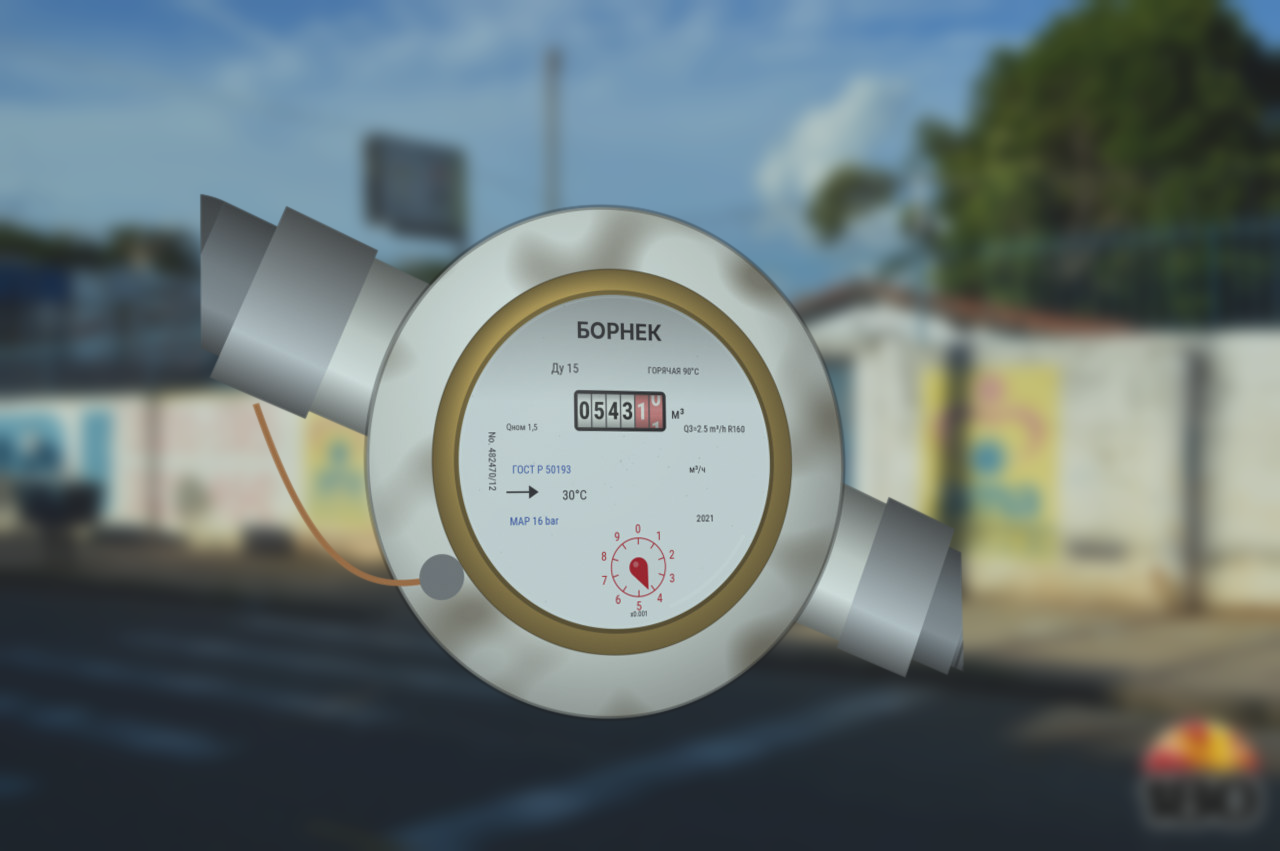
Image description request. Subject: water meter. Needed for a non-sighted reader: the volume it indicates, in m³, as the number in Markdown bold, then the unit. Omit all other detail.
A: **543.104** m³
